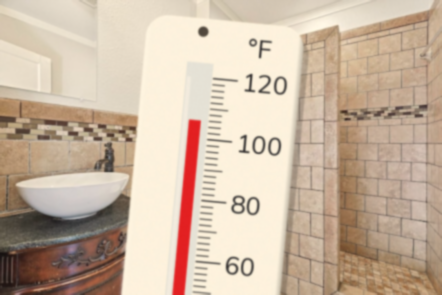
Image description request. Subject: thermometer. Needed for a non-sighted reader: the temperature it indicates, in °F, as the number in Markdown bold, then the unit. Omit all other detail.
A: **106** °F
